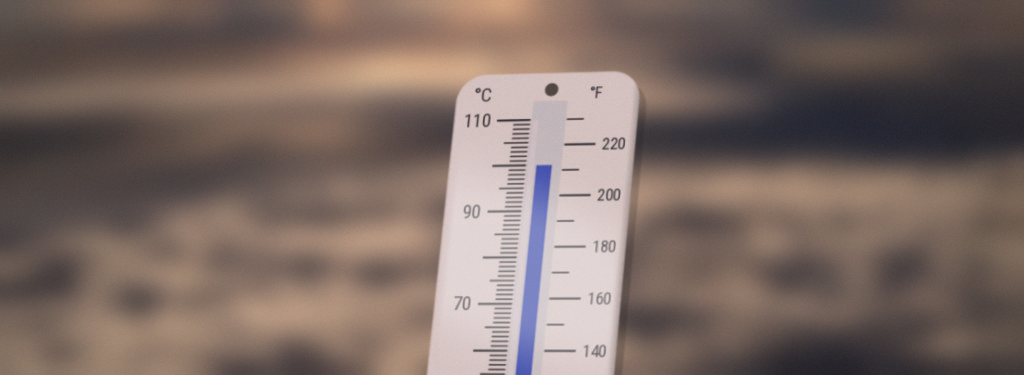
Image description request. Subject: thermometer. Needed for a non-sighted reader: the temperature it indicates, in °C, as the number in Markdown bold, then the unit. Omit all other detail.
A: **100** °C
